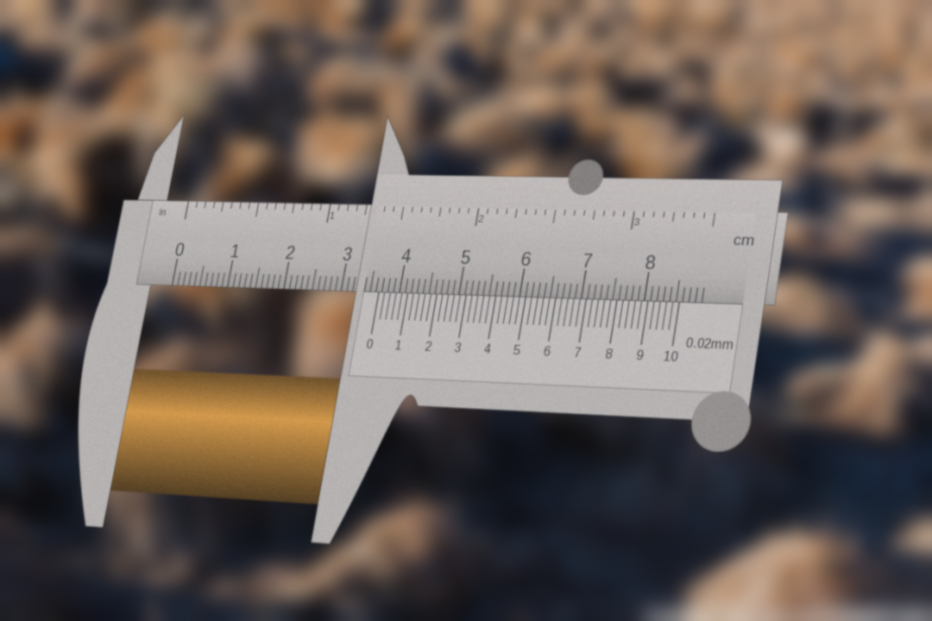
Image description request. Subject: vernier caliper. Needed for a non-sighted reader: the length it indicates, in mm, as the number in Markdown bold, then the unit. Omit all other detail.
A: **36.5** mm
